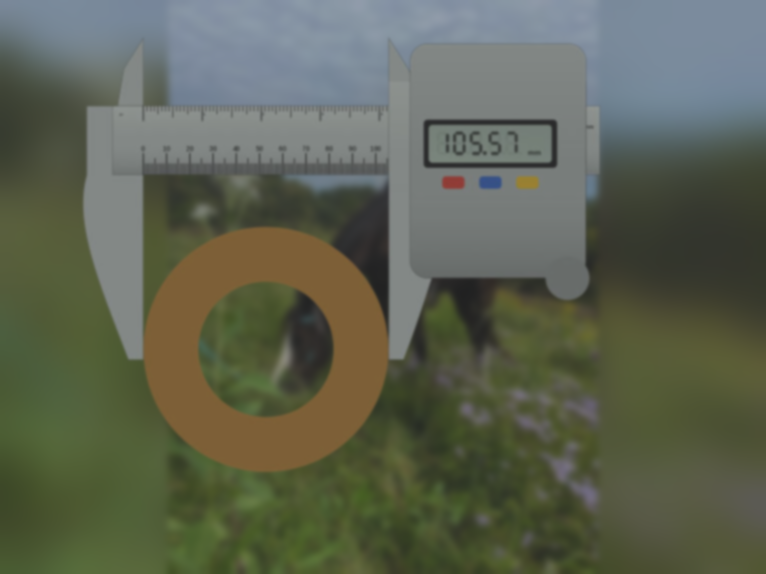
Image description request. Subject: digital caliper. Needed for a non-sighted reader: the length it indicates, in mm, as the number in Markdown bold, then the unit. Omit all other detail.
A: **105.57** mm
